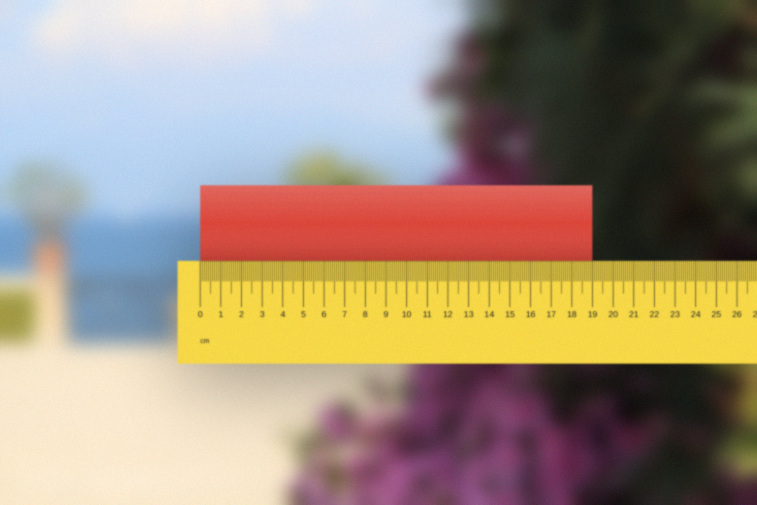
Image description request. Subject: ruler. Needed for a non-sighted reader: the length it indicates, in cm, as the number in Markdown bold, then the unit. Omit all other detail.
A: **19** cm
